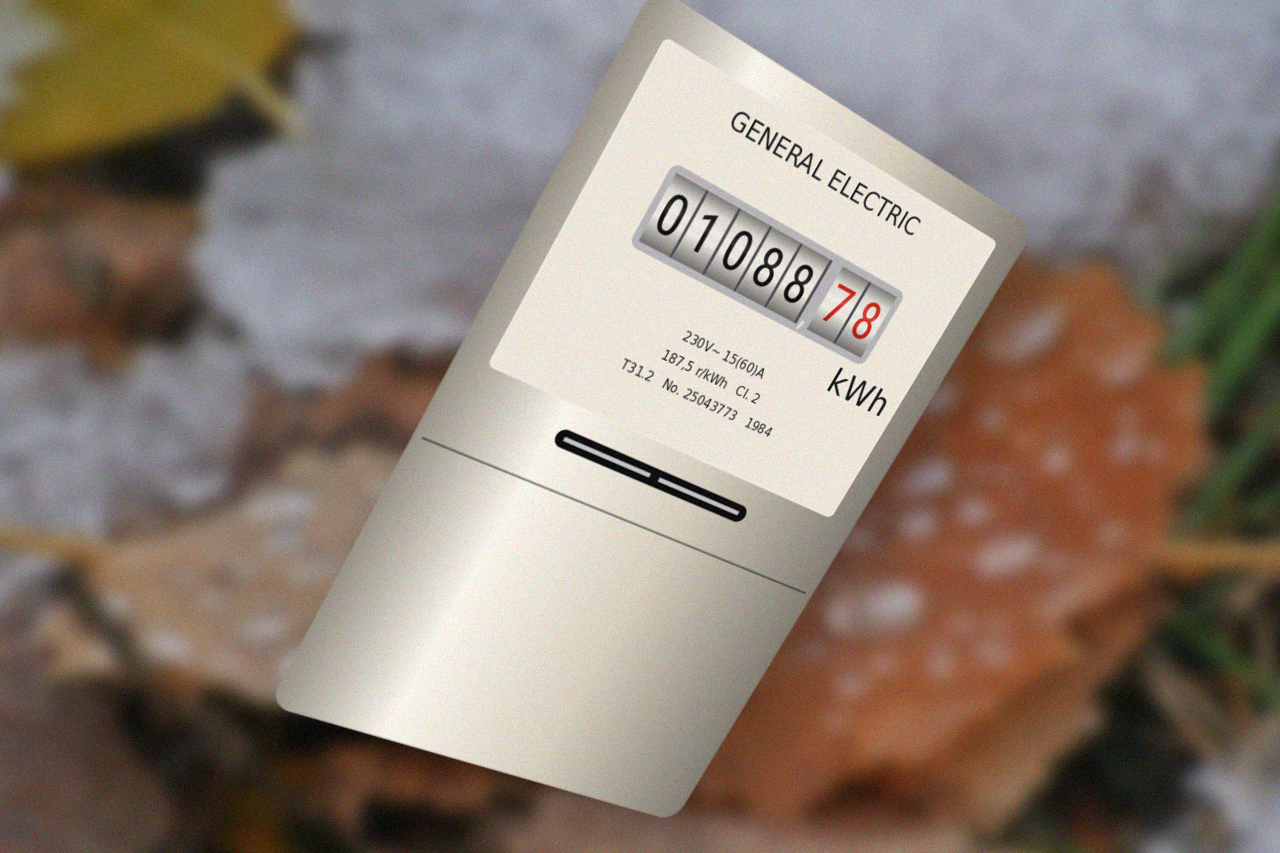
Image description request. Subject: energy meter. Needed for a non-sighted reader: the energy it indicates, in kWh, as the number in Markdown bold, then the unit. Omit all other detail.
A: **1088.78** kWh
